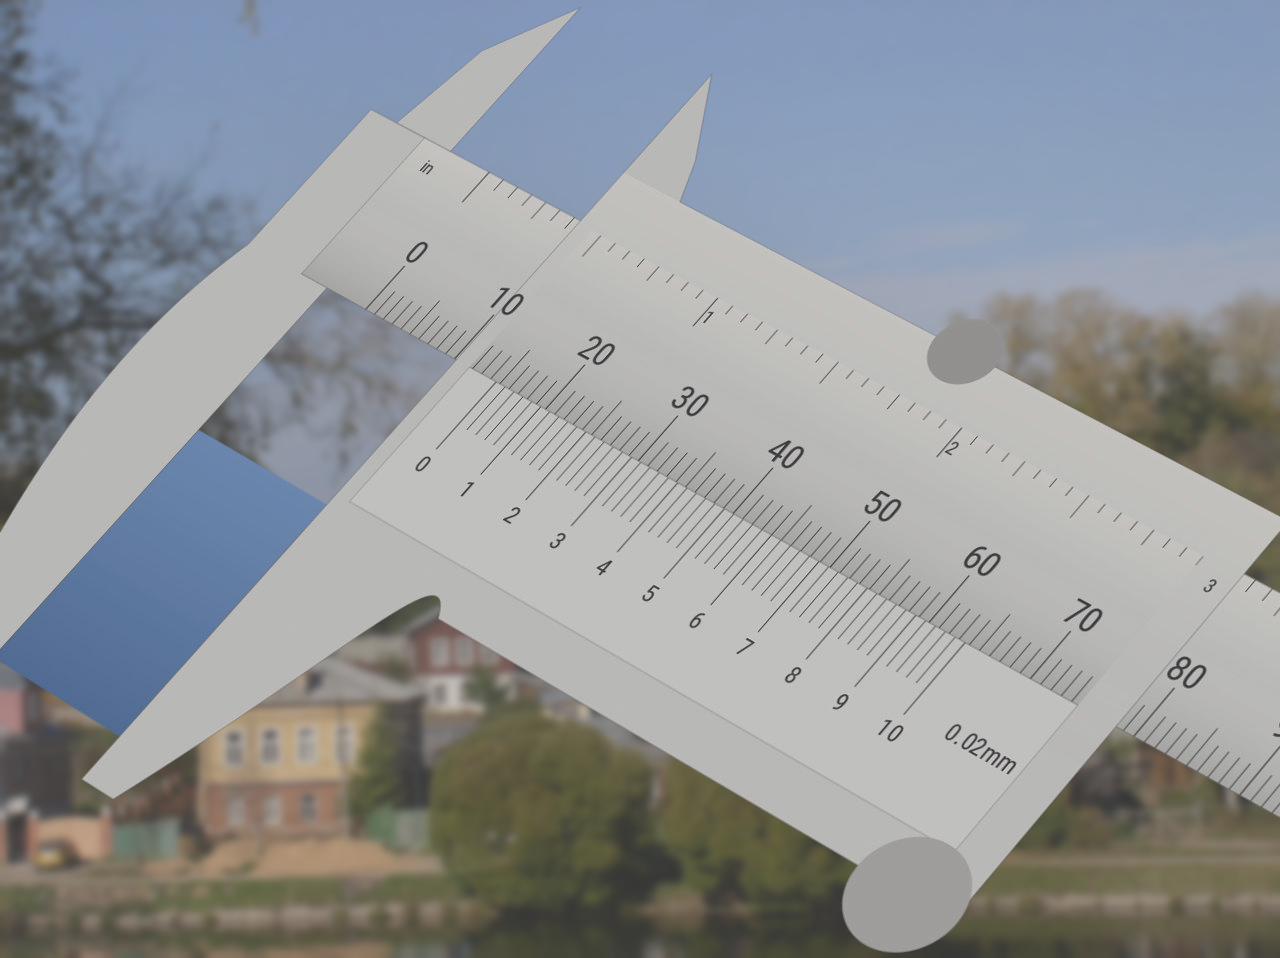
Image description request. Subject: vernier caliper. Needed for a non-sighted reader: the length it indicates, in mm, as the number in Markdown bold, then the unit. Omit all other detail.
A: **14.6** mm
